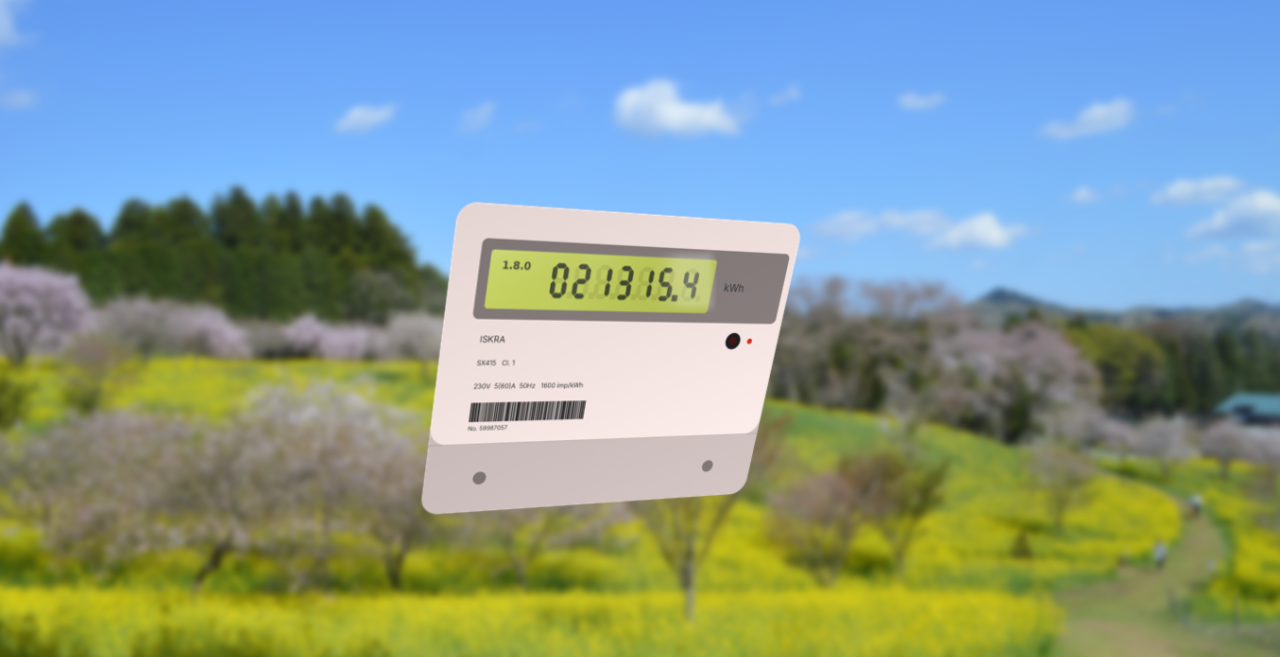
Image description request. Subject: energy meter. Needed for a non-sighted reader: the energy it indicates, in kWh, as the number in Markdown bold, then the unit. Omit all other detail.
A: **21315.4** kWh
